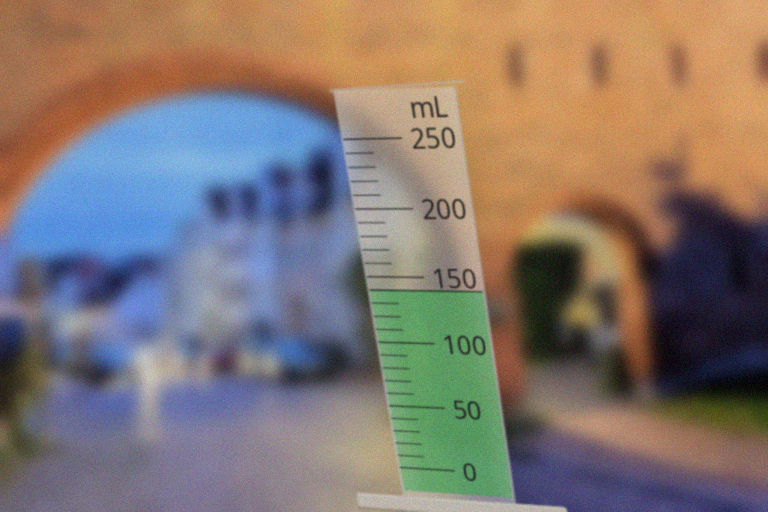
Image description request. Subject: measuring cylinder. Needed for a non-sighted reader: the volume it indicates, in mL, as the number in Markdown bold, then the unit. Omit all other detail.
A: **140** mL
